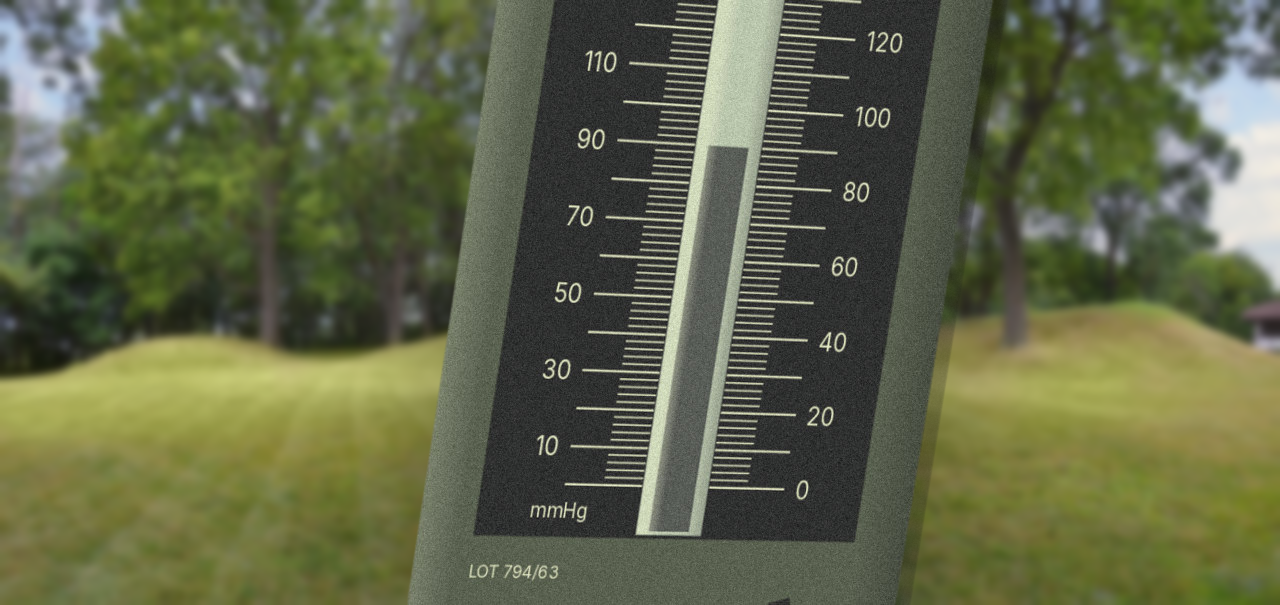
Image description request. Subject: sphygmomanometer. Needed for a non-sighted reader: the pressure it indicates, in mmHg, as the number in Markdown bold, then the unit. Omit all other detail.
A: **90** mmHg
